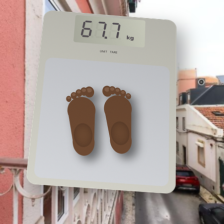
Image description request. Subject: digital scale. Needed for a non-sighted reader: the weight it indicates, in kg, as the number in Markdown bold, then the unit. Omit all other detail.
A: **67.7** kg
